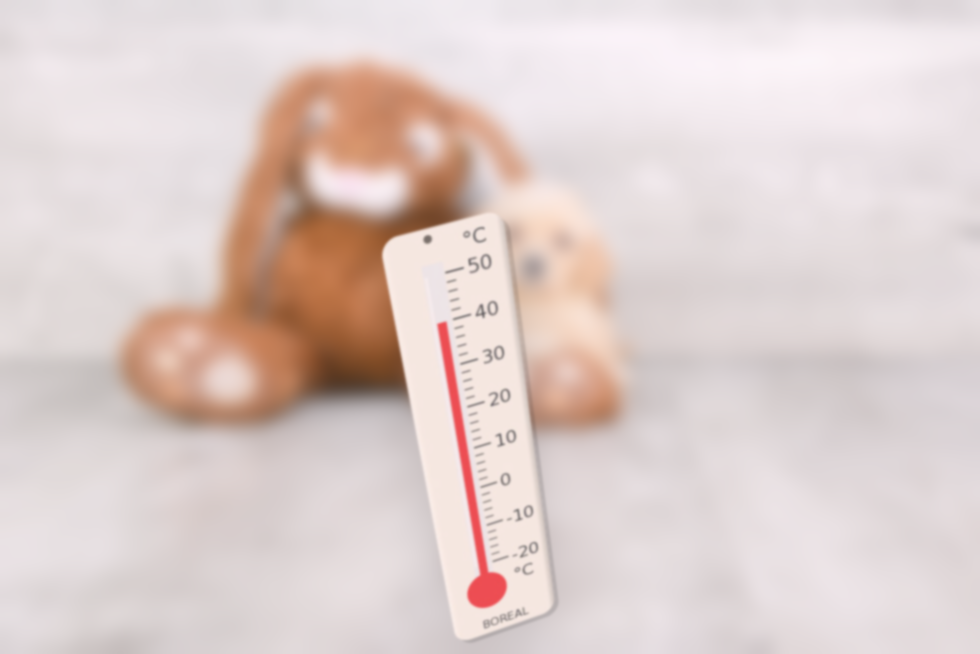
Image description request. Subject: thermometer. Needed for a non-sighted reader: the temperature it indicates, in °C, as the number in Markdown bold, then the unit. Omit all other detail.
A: **40** °C
